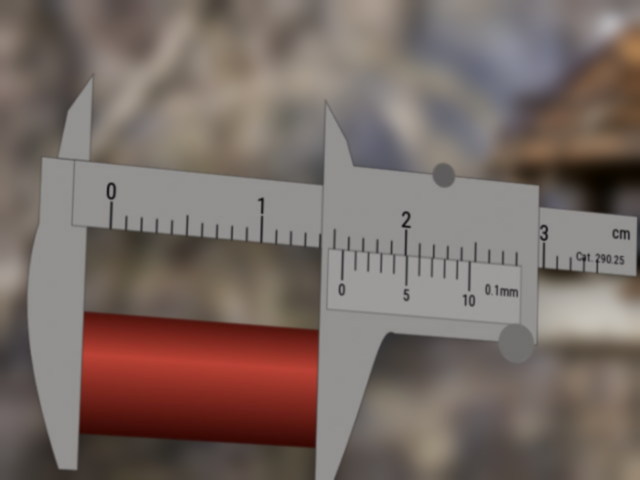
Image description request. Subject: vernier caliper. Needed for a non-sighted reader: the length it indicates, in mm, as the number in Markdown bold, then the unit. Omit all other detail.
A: **15.6** mm
